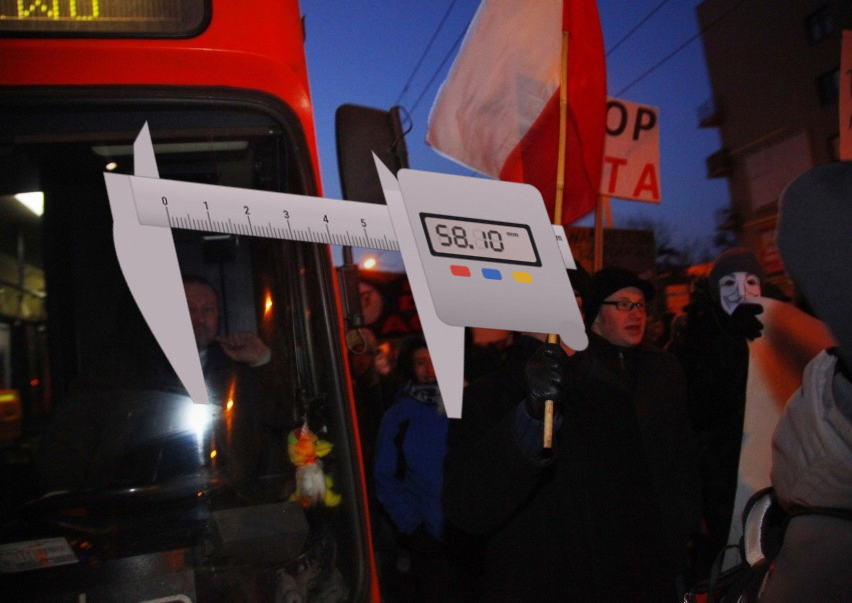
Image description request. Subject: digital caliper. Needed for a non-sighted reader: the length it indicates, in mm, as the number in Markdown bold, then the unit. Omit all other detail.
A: **58.10** mm
